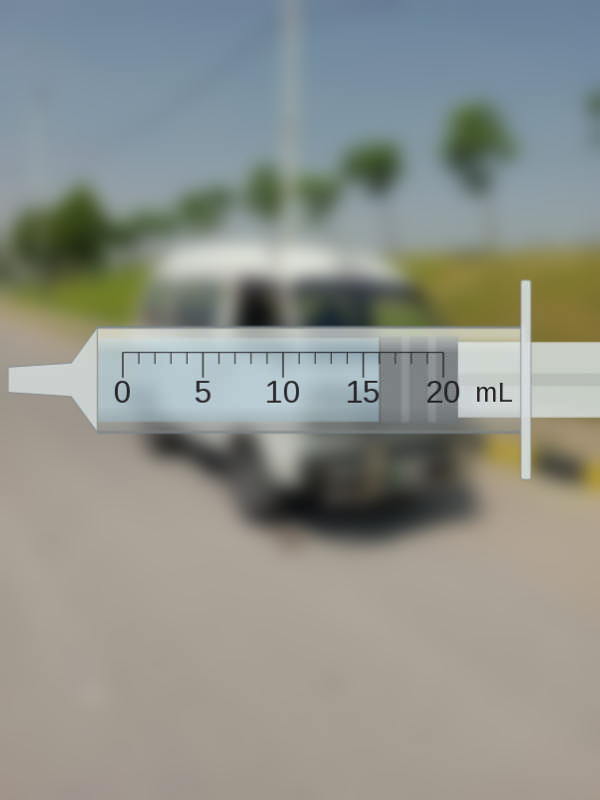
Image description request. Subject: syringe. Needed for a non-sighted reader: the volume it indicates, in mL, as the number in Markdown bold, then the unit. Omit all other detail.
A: **16** mL
